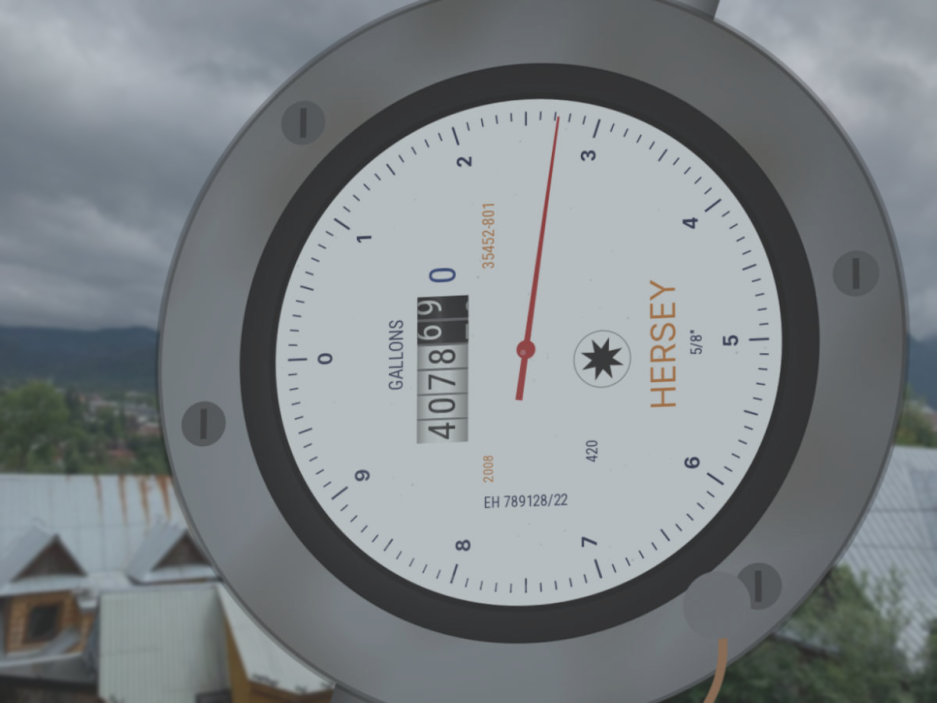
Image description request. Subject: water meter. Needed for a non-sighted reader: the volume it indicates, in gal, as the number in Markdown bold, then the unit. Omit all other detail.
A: **4078692.7** gal
